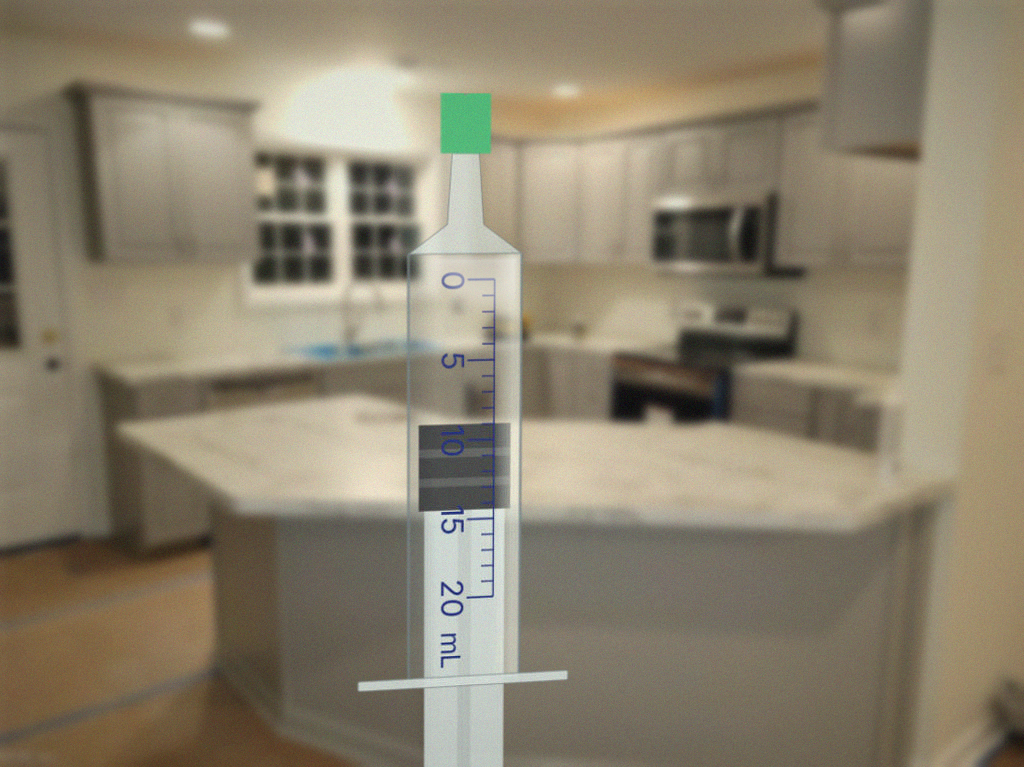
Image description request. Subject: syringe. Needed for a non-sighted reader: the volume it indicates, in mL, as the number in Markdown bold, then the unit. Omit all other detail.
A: **9** mL
